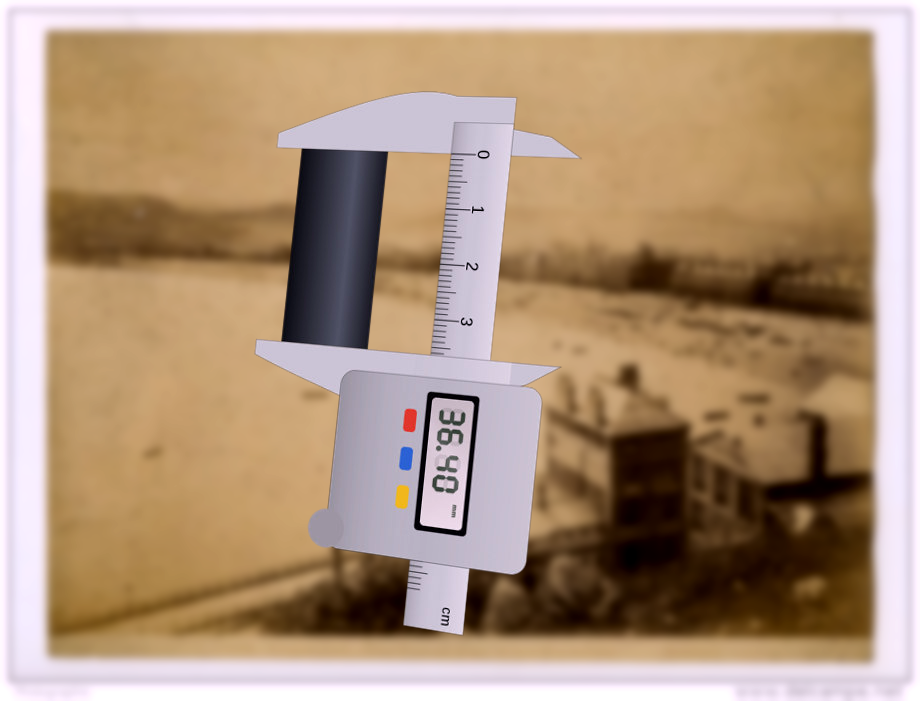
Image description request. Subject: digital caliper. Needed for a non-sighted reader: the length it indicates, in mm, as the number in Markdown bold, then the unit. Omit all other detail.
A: **36.40** mm
